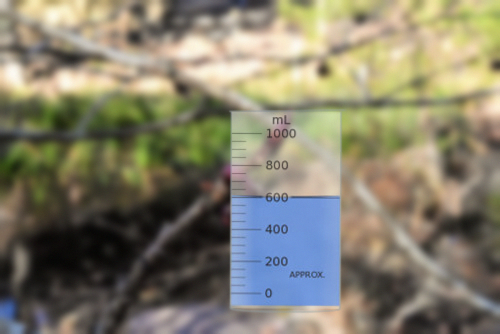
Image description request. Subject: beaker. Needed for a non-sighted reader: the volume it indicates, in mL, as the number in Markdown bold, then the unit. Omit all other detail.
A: **600** mL
